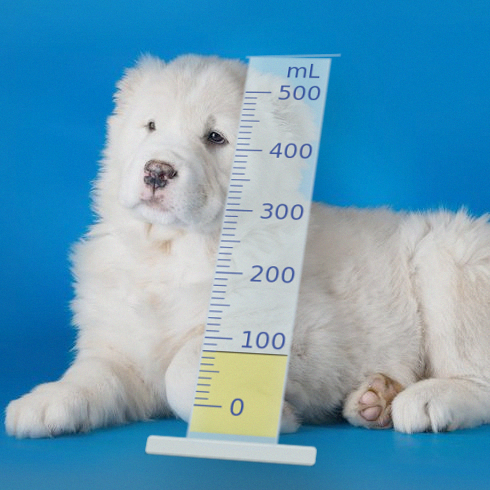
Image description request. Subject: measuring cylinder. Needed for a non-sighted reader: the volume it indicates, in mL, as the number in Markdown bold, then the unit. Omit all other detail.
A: **80** mL
